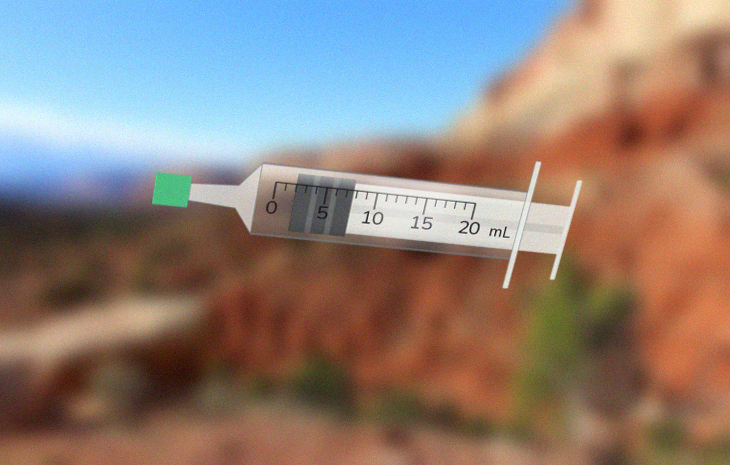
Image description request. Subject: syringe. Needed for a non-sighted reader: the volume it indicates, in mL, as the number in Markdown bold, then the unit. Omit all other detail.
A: **2** mL
